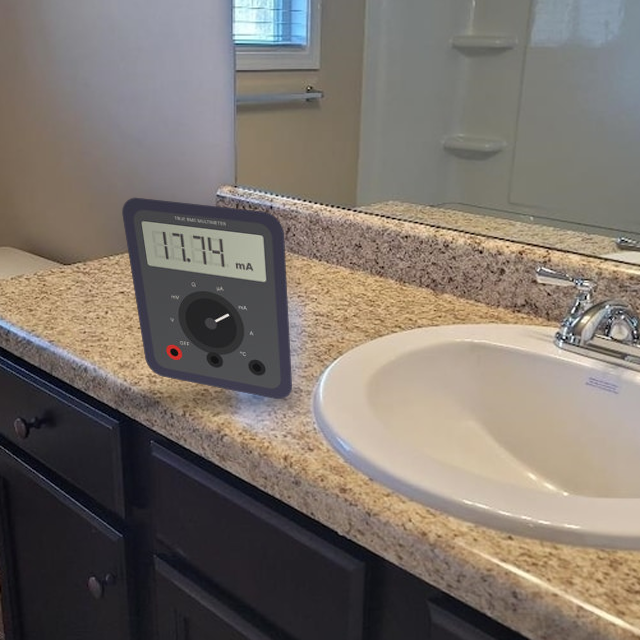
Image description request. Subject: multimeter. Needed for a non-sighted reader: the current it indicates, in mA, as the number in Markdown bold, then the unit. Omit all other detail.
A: **17.74** mA
